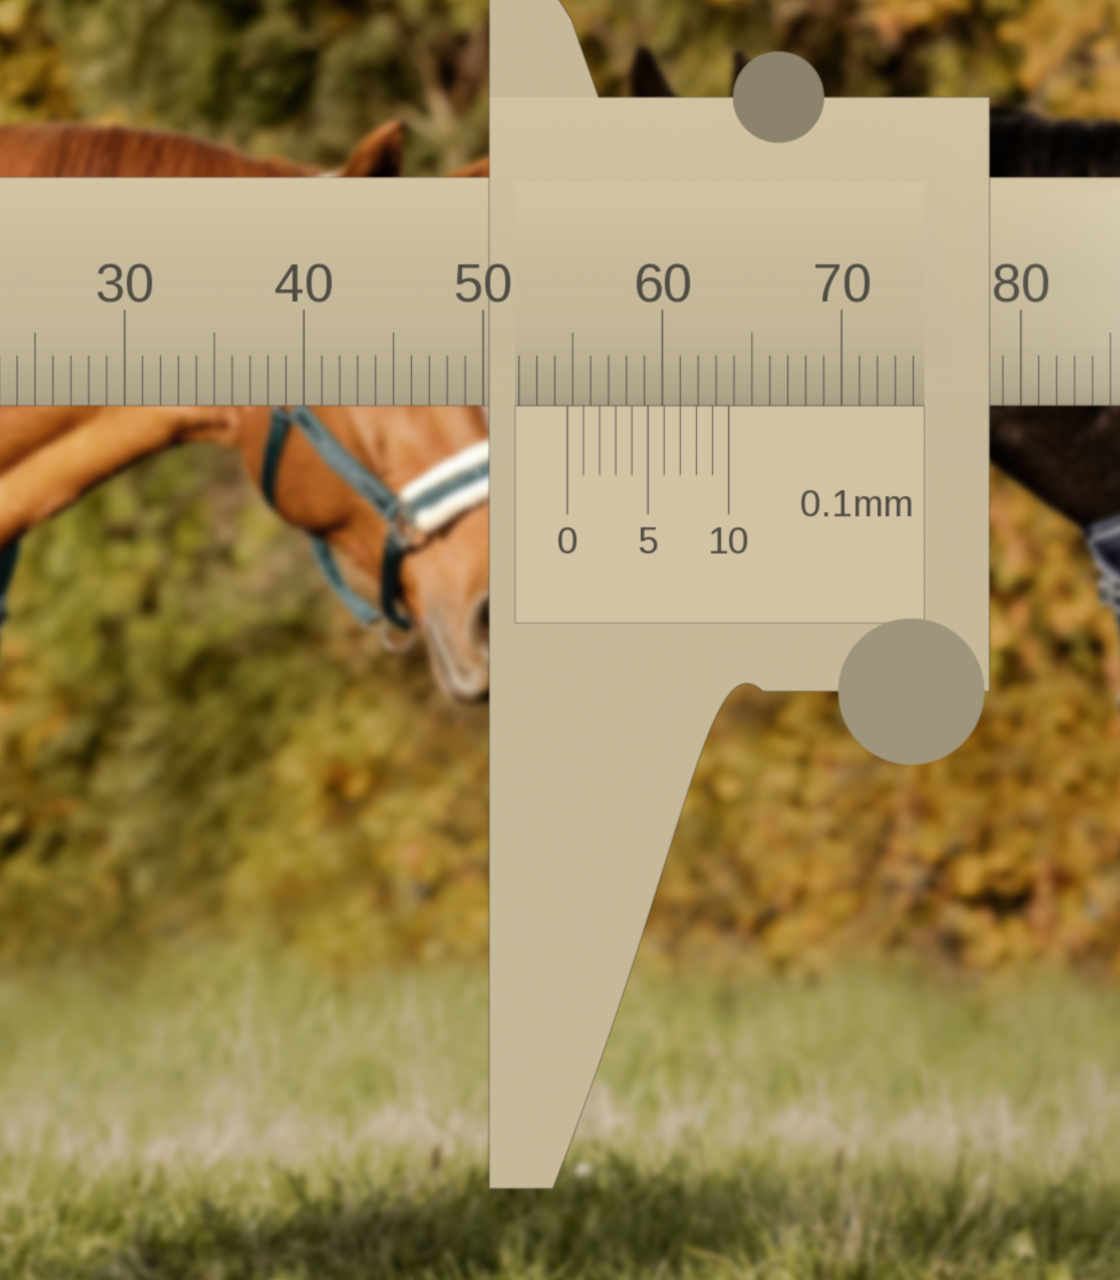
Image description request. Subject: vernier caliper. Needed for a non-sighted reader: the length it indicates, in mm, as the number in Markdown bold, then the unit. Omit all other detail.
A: **54.7** mm
